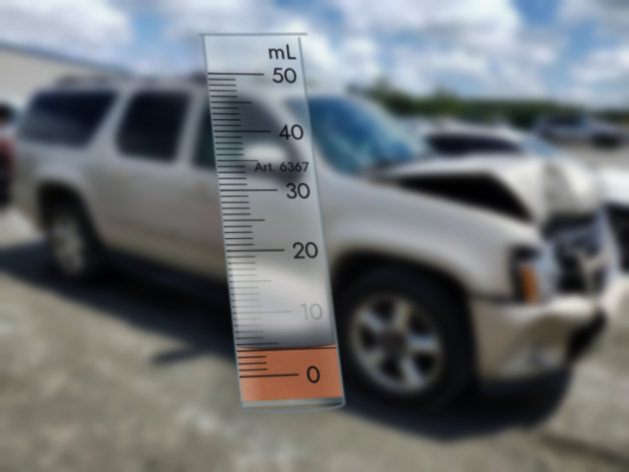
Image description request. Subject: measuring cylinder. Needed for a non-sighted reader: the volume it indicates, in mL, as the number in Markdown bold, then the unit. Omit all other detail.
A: **4** mL
